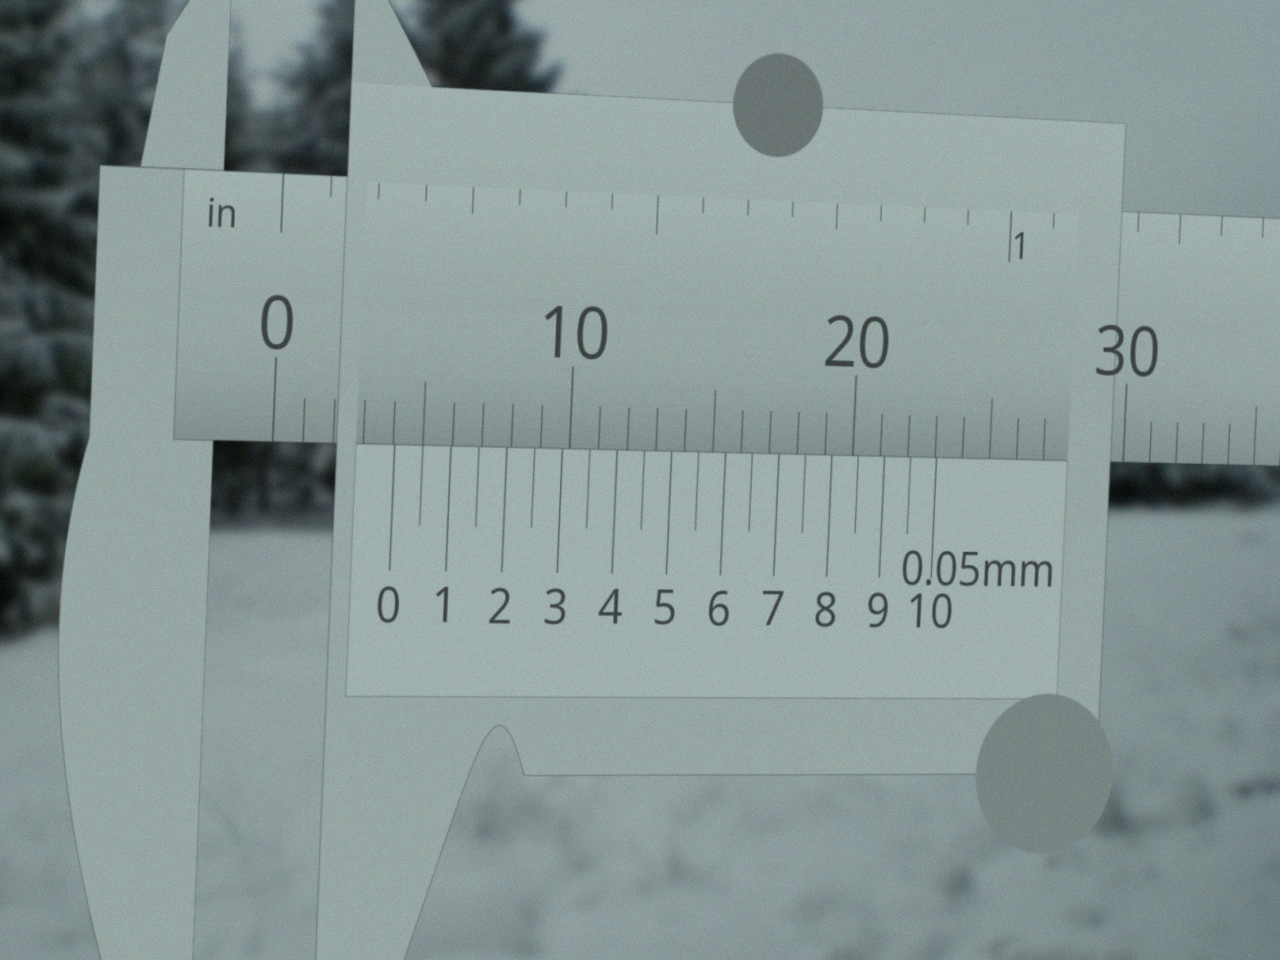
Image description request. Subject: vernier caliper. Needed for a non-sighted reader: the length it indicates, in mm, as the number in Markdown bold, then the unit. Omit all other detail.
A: **4.05** mm
